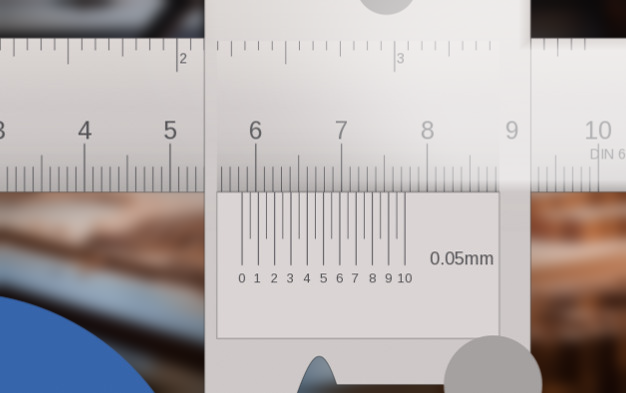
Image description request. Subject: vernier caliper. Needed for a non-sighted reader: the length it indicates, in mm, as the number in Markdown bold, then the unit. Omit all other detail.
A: **58.4** mm
